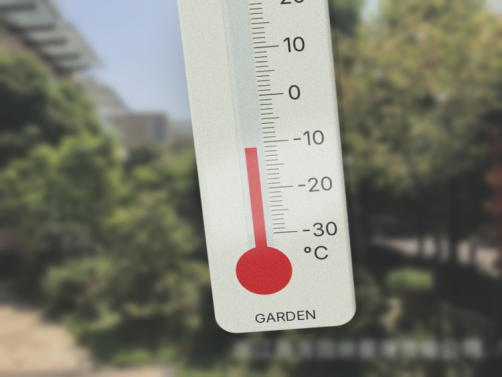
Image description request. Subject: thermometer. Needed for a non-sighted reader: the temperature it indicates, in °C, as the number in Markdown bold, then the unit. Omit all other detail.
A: **-11** °C
